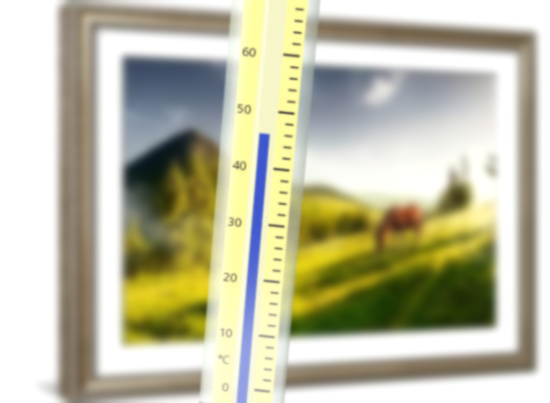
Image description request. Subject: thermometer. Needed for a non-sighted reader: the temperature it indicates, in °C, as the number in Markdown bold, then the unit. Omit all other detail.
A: **46** °C
